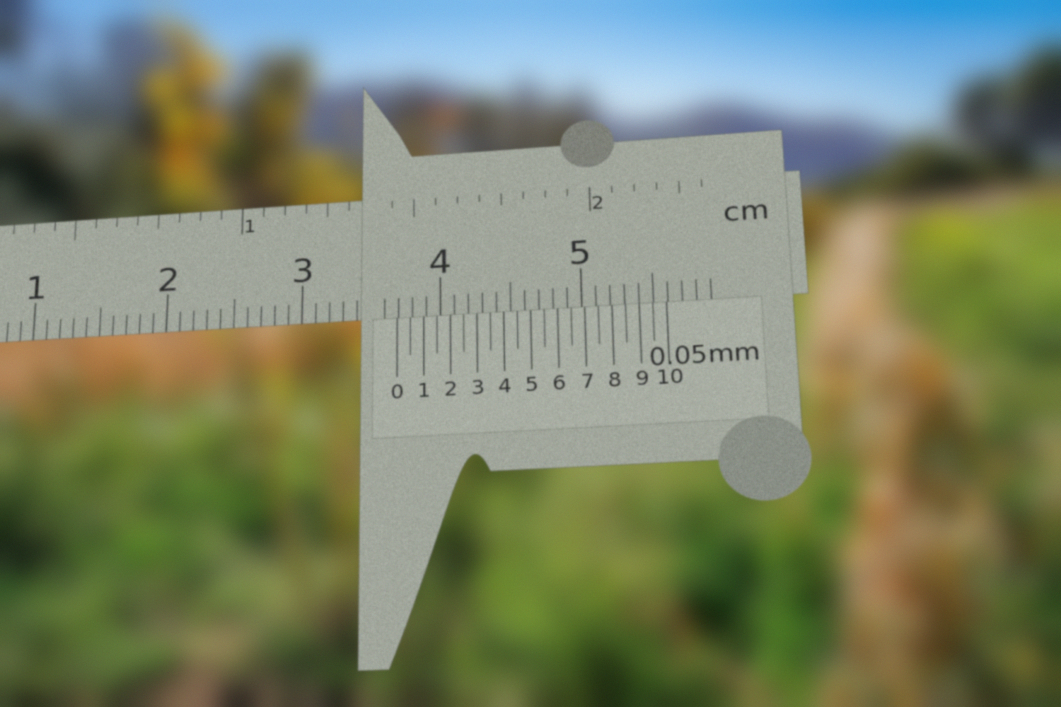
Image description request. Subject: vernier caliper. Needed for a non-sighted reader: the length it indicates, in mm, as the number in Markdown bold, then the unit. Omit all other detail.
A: **36.9** mm
